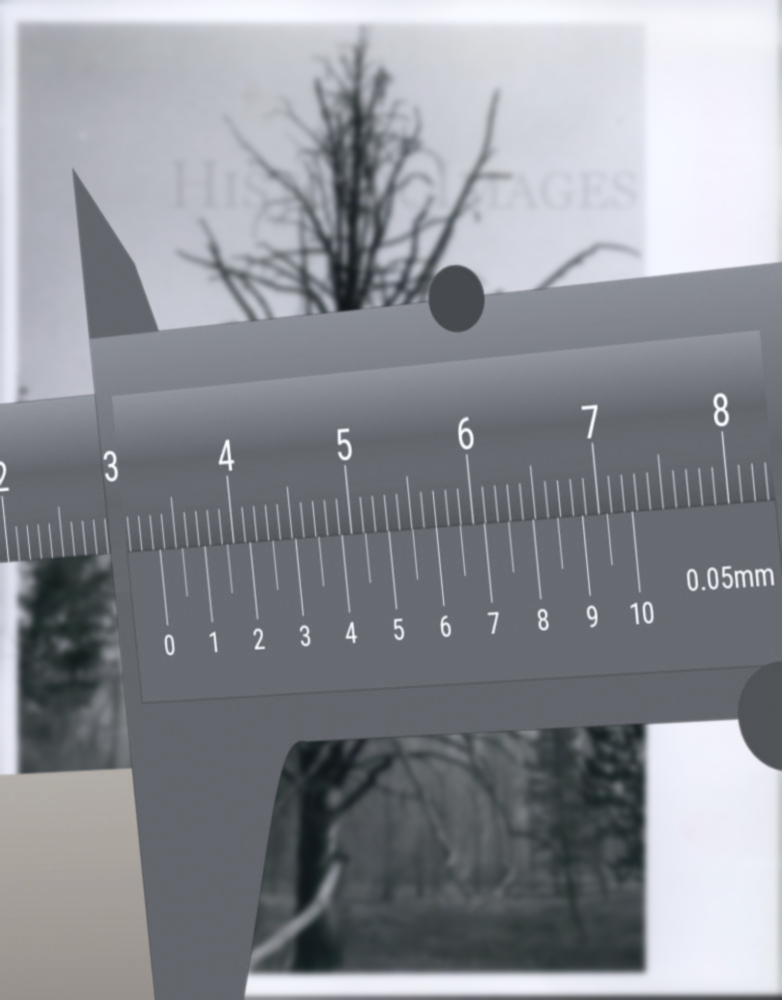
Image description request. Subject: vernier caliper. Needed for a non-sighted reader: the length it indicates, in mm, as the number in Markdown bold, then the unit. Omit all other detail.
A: **33.6** mm
